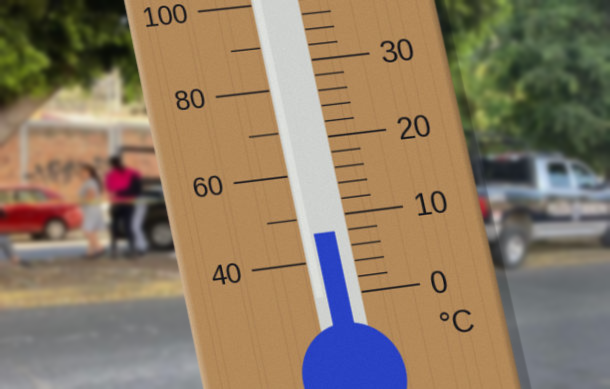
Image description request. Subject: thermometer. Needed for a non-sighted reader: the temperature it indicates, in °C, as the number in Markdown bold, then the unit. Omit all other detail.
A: **8** °C
